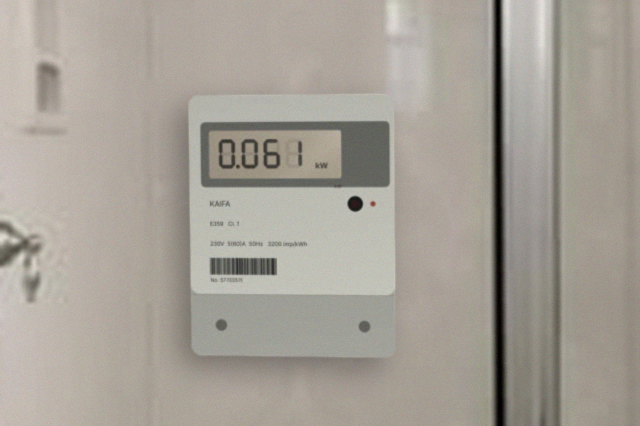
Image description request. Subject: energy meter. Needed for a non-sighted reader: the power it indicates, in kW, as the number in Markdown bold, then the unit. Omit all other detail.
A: **0.061** kW
